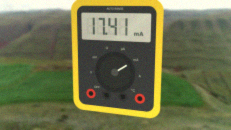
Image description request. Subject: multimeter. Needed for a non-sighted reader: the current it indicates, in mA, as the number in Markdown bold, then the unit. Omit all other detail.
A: **17.41** mA
